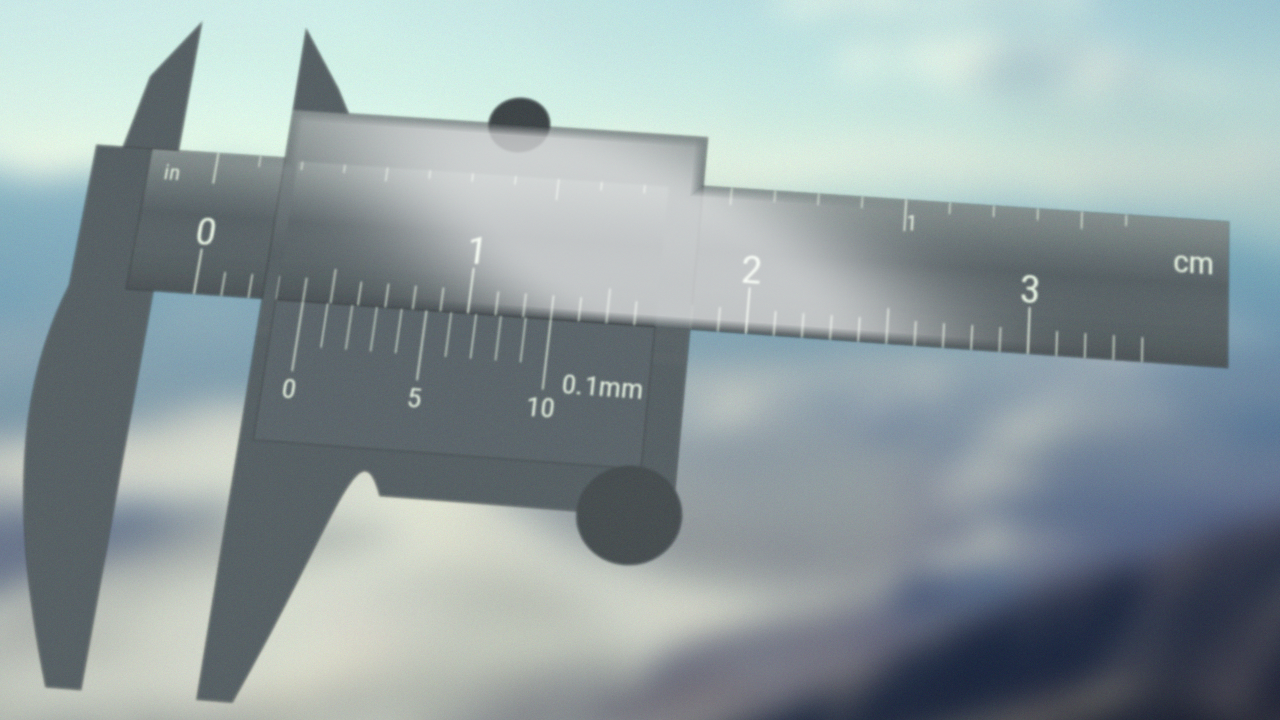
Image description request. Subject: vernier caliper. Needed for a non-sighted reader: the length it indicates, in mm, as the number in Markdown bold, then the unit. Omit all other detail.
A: **4.0** mm
